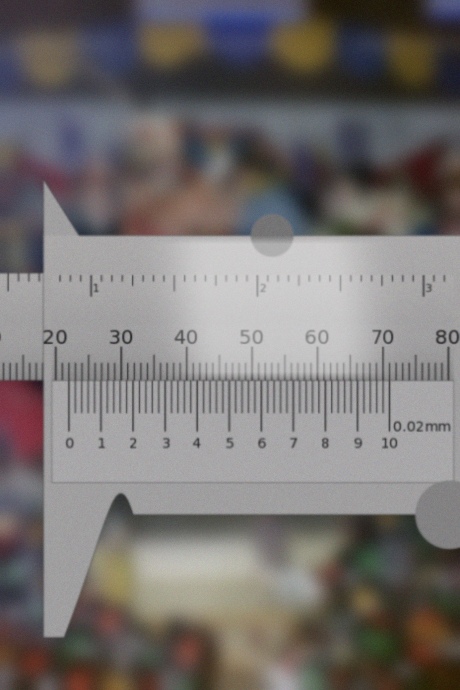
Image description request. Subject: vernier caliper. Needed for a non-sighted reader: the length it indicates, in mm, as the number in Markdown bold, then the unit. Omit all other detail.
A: **22.0** mm
